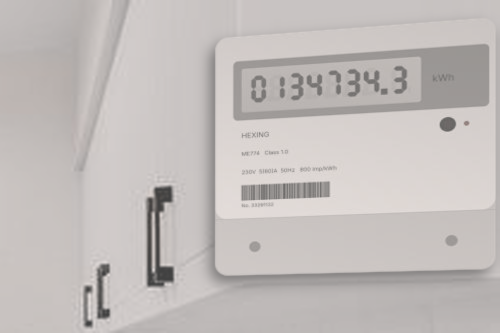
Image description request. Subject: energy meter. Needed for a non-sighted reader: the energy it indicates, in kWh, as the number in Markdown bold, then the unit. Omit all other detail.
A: **134734.3** kWh
